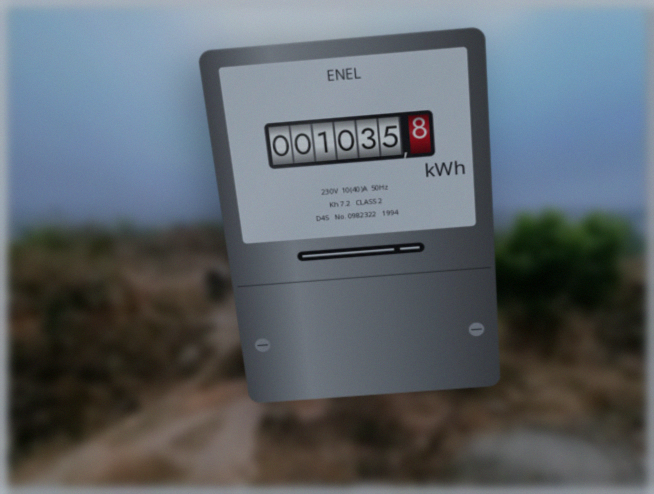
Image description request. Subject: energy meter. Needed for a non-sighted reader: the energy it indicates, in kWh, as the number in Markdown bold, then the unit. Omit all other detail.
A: **1035.8** kWh
